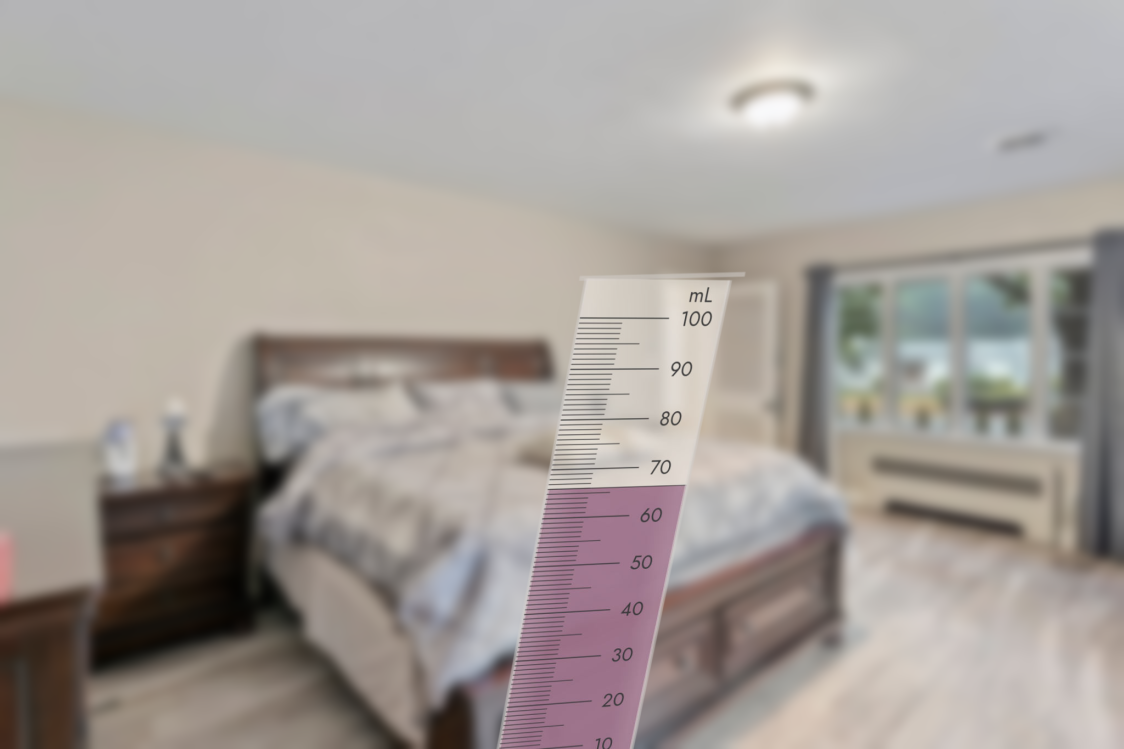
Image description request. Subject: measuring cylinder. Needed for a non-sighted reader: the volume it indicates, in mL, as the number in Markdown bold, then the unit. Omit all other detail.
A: **66** mL
